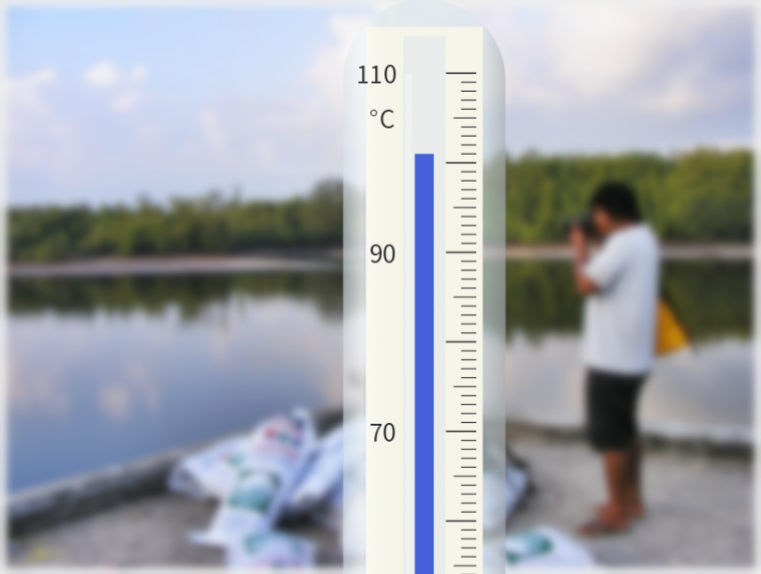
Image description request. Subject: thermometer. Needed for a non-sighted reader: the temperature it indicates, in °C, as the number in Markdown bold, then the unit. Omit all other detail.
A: **101** °C
